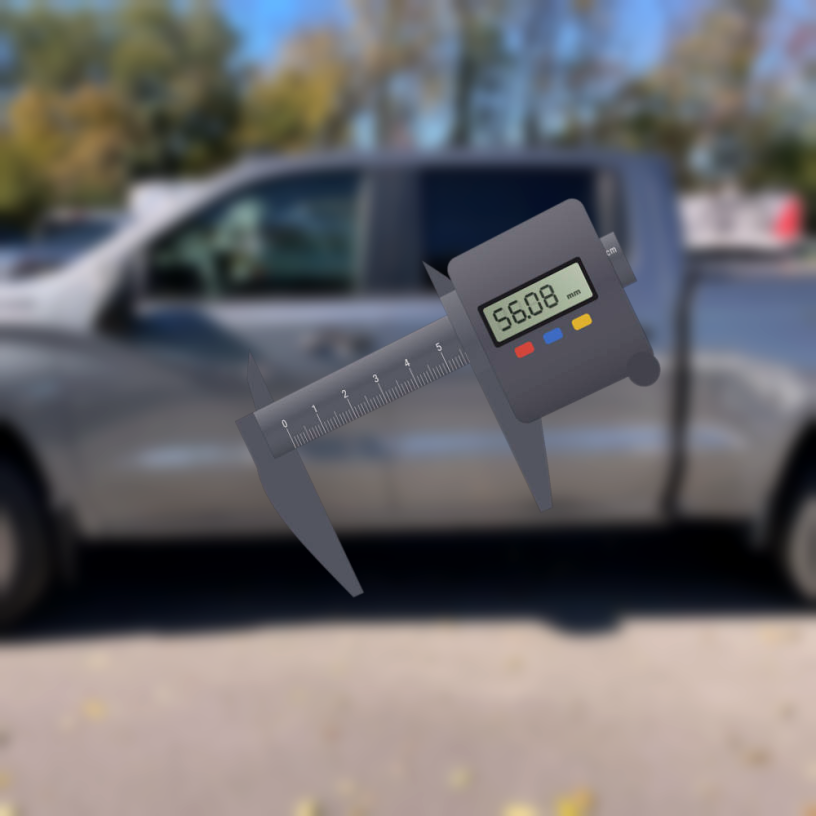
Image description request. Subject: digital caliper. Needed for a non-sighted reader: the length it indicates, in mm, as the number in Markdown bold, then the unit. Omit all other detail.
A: **56.08** mm
